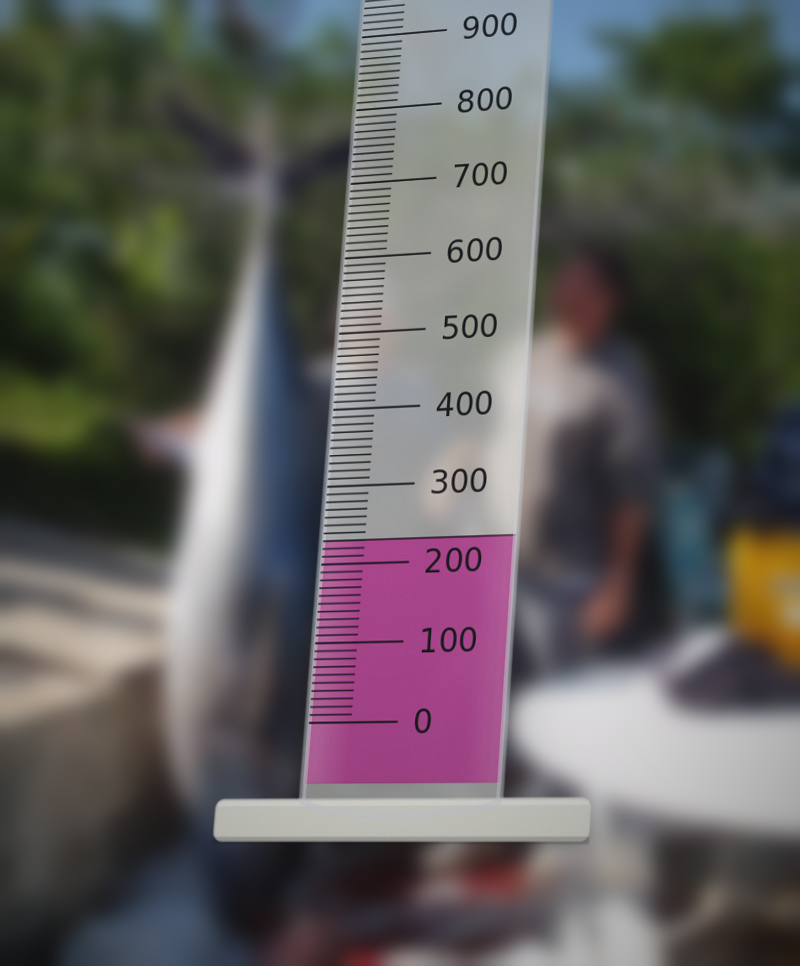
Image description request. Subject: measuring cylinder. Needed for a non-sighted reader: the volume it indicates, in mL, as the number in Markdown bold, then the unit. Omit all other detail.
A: **230** mL
